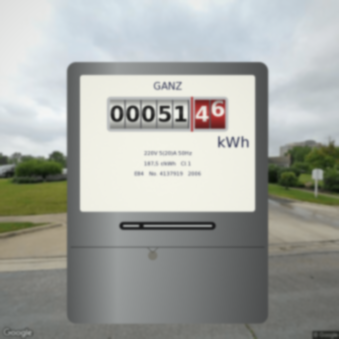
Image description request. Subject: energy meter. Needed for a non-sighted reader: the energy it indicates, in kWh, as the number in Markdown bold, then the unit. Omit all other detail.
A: **51.46** kWh
